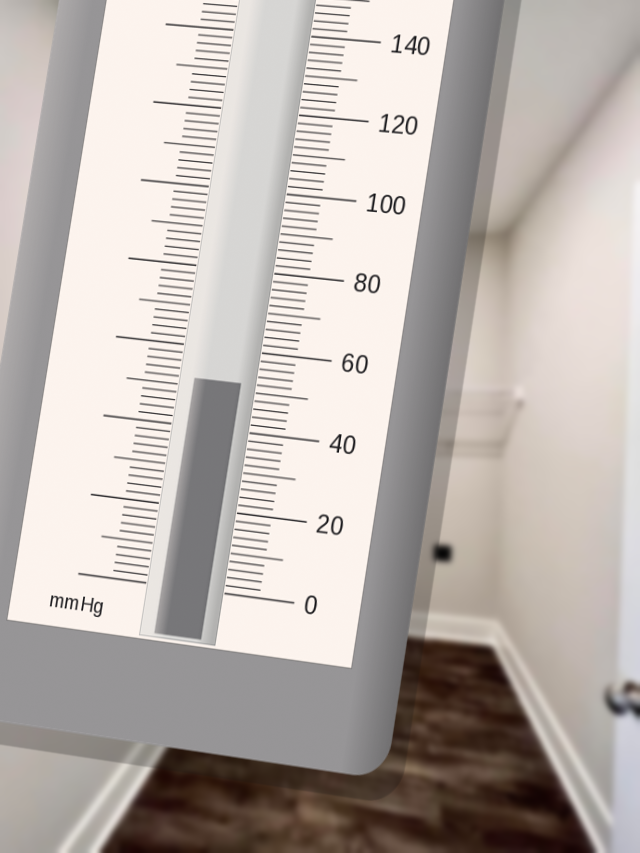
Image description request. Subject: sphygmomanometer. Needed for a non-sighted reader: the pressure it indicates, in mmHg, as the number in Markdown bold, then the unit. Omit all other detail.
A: **52** mmHg
